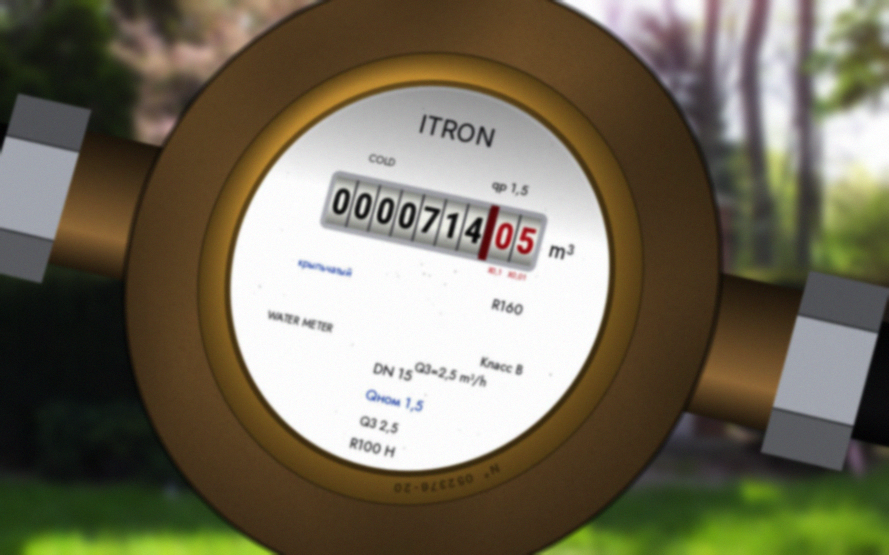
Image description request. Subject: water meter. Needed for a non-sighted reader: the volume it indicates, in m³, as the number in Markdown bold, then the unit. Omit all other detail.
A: **714.05** m³
